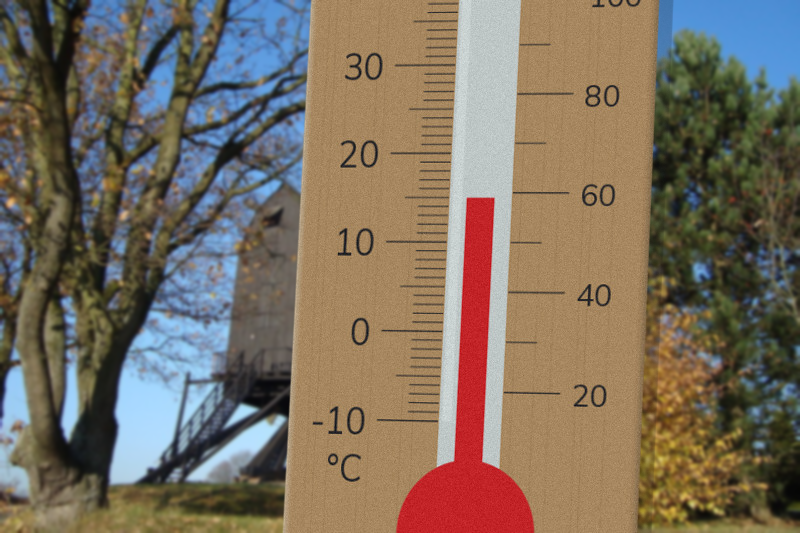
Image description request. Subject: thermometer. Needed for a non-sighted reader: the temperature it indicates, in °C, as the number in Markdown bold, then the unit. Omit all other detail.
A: **15** °C
